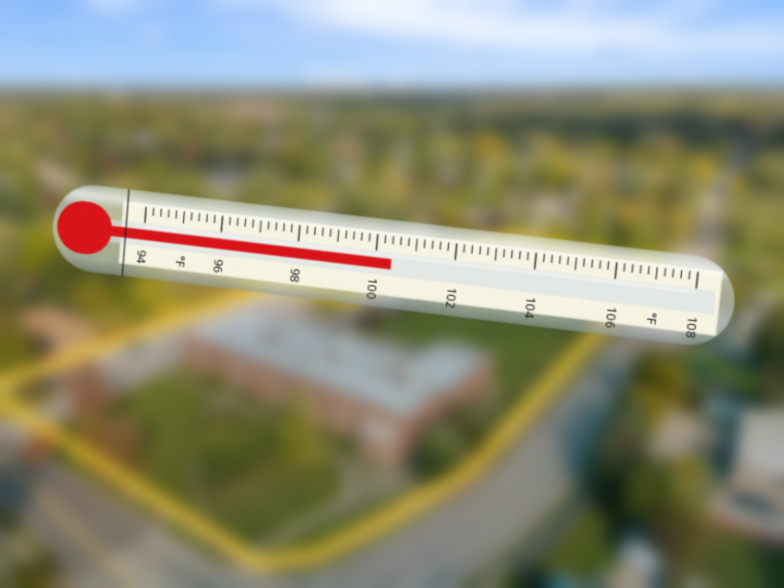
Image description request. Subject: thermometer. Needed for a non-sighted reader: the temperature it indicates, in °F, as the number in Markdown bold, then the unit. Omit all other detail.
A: **100.4** °F
